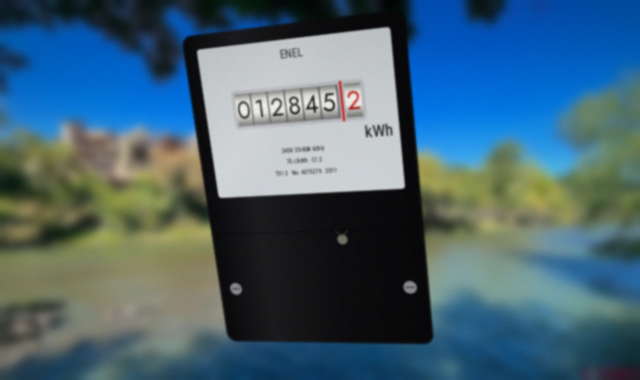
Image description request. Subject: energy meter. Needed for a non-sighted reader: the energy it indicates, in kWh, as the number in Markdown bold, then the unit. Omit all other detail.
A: **12845.2** kWh
